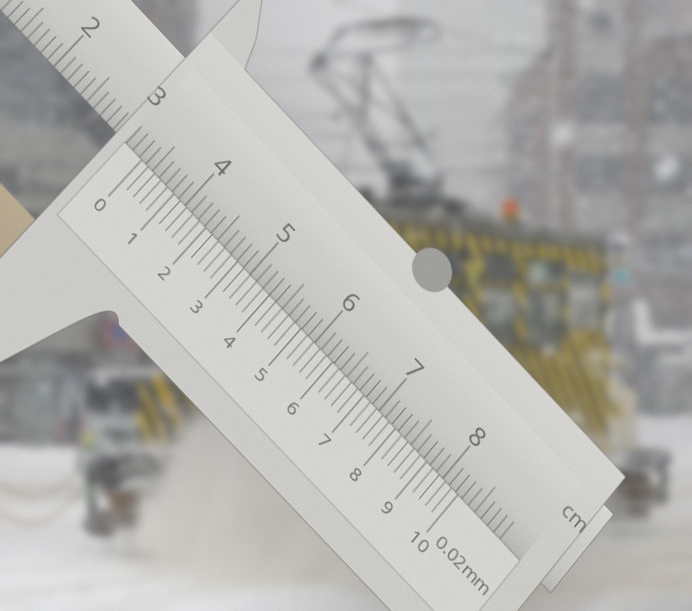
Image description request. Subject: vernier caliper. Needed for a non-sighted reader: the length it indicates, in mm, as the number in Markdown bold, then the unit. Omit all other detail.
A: **33.4** mm
